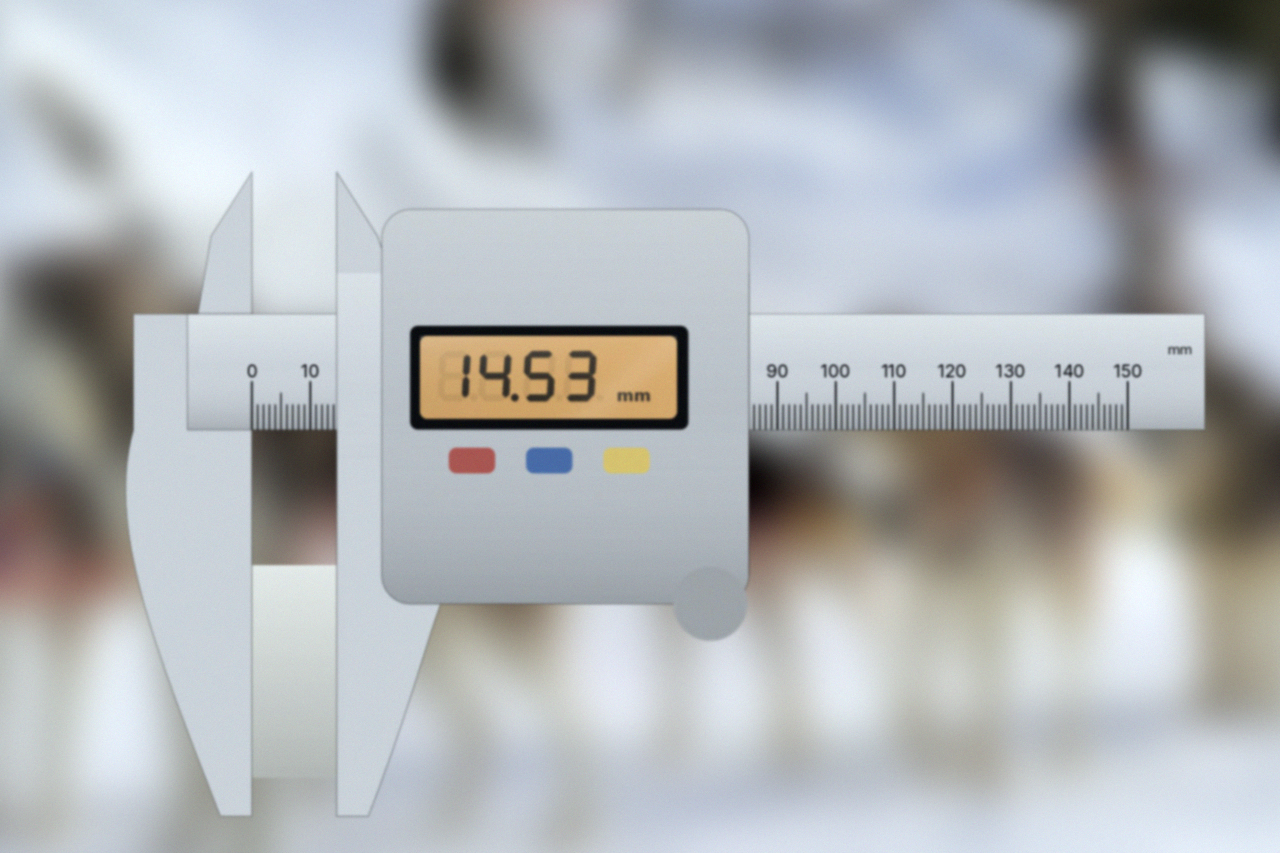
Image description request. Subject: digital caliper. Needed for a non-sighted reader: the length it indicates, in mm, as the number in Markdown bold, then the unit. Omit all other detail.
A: **14.53** mm
